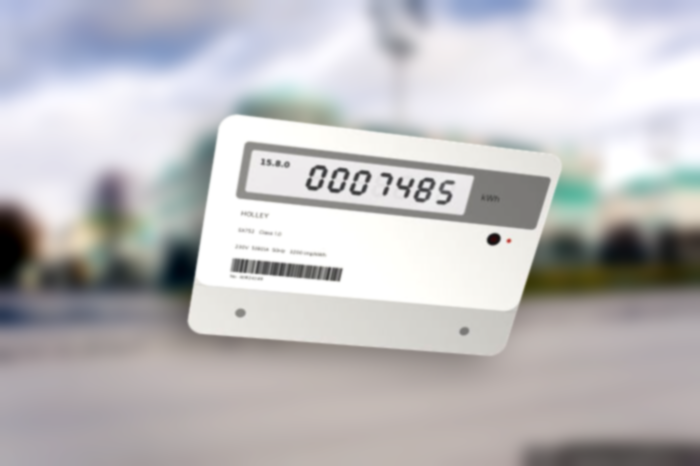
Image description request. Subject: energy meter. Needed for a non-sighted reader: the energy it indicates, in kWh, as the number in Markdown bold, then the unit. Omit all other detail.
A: **7485** kWh
